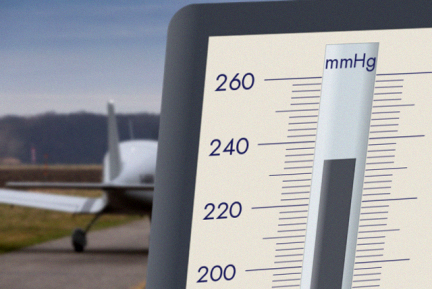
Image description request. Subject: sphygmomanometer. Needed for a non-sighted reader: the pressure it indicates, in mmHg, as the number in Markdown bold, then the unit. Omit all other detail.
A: **234** mmHg
